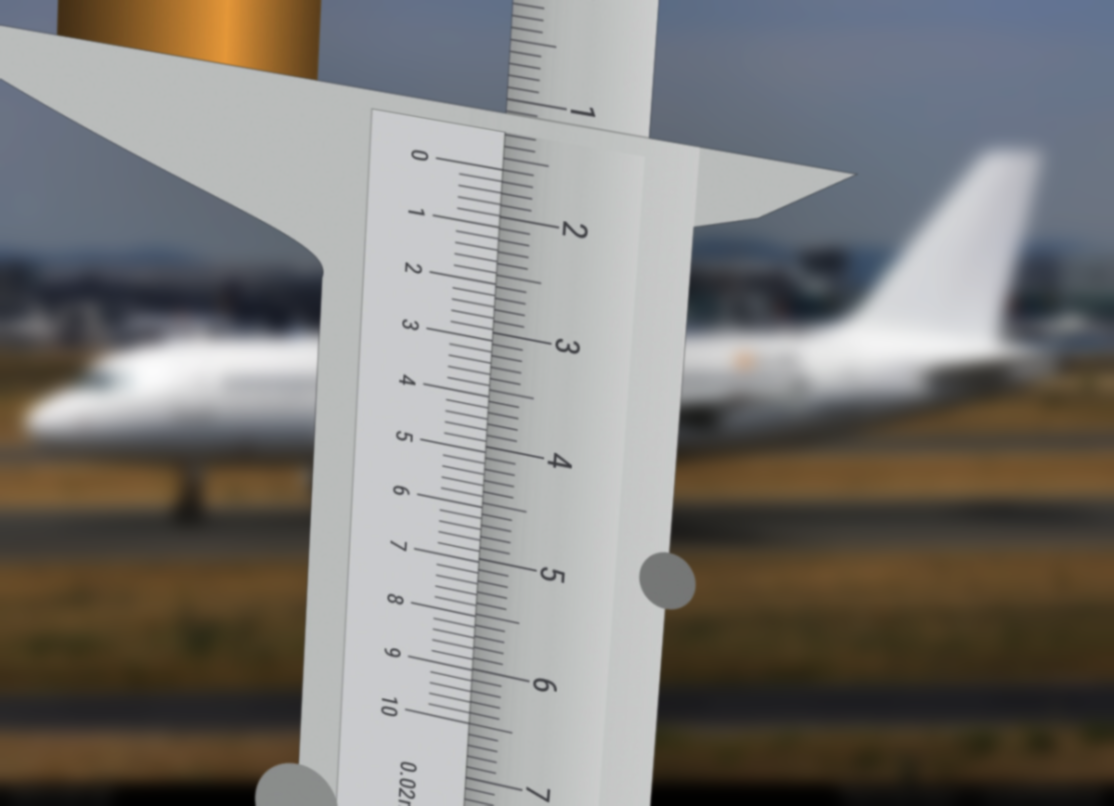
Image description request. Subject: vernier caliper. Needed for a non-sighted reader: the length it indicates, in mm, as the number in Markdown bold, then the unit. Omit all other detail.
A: **16.0** mm
